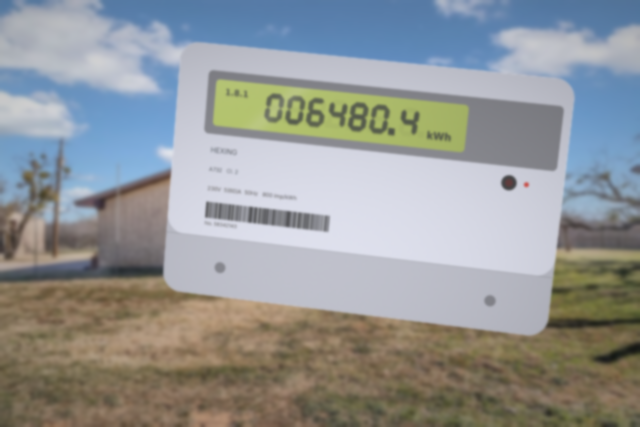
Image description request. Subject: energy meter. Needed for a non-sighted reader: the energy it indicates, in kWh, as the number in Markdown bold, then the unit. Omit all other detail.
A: **6480.4** kWh
